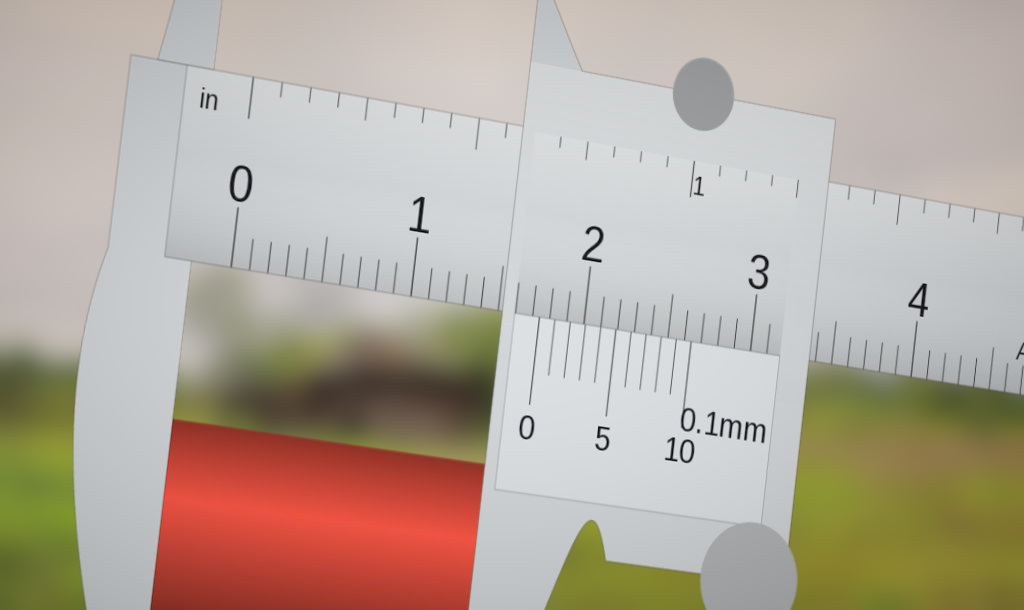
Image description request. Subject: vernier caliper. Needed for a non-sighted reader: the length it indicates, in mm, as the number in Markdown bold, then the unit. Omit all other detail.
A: **17.4** mm
